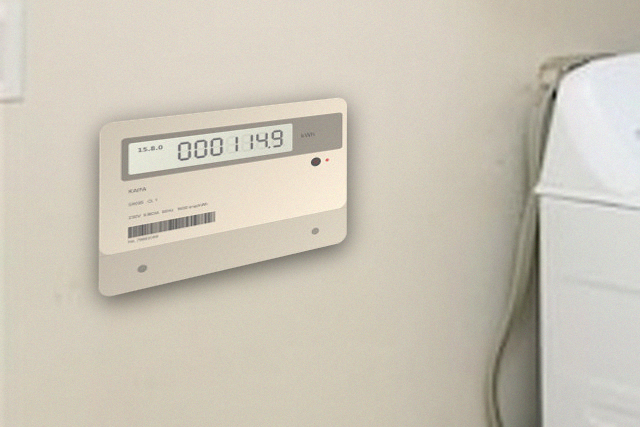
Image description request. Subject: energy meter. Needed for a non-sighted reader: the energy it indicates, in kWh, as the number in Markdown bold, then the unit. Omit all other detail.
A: **114.9** kWh
